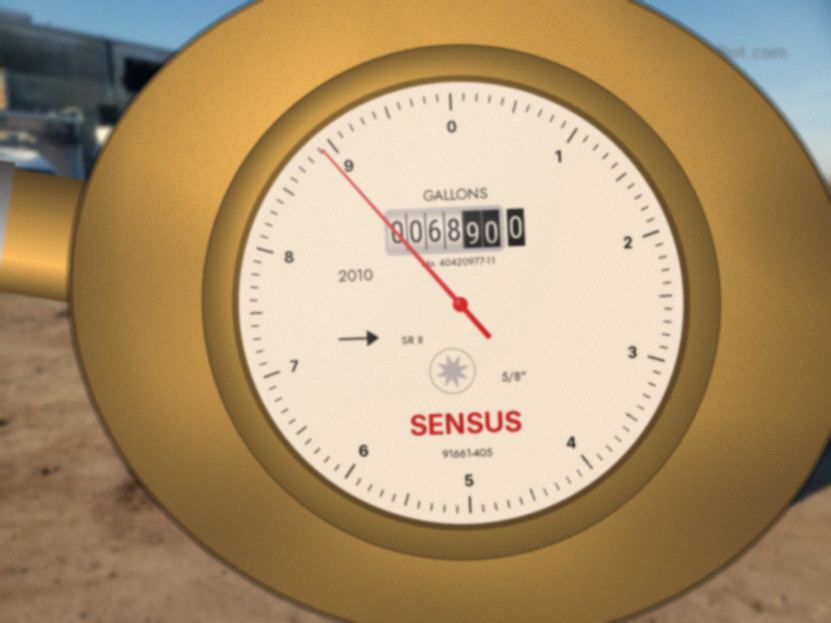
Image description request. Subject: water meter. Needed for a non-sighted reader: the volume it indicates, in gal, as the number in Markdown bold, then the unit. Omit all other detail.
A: **68898.9** gal
